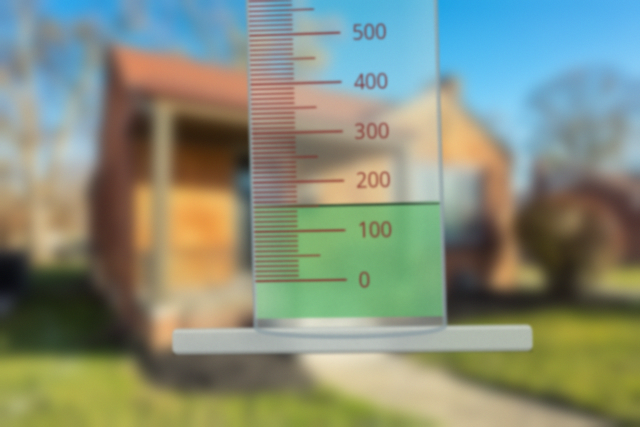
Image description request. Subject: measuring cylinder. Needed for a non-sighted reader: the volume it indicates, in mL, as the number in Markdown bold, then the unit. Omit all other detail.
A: **150** mL
